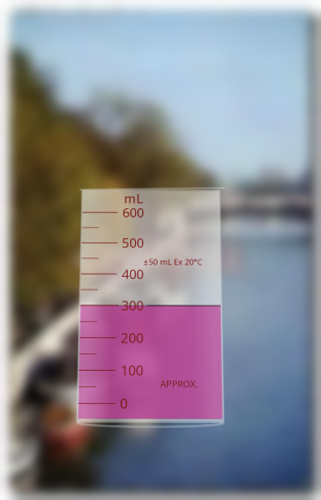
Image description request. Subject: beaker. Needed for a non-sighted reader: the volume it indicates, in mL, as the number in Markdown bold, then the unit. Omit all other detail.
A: **300** mL
